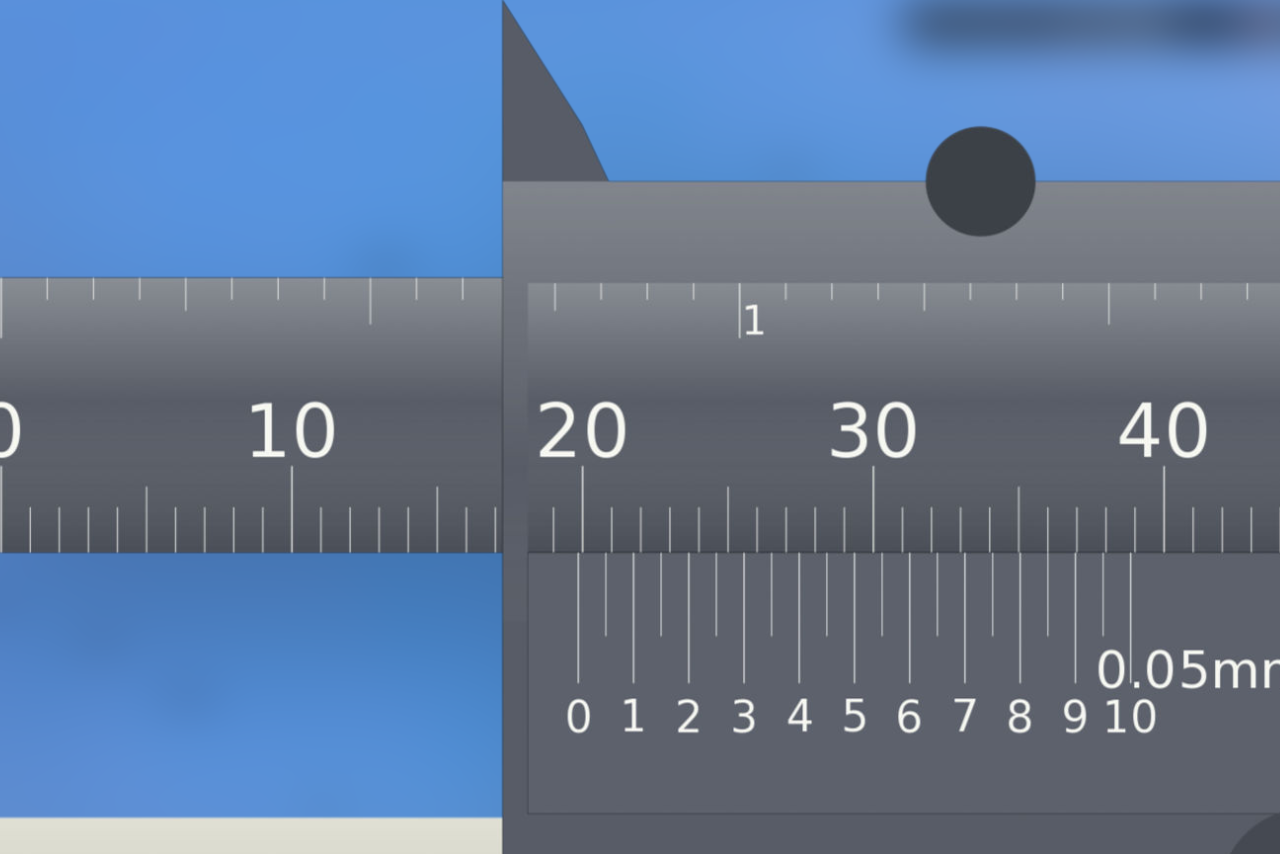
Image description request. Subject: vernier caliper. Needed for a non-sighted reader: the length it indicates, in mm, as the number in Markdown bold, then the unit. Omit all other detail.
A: **19.85** mm
